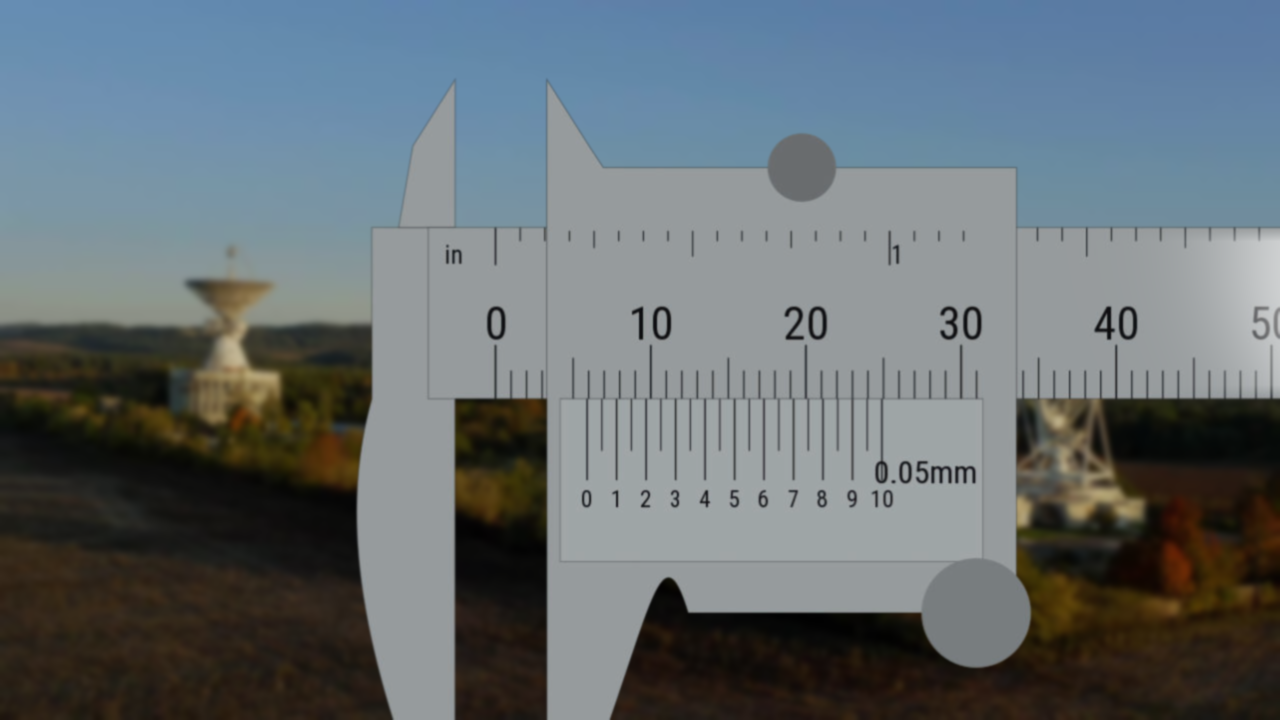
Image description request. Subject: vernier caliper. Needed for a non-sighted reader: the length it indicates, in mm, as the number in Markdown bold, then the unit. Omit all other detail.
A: **5.9** mm
